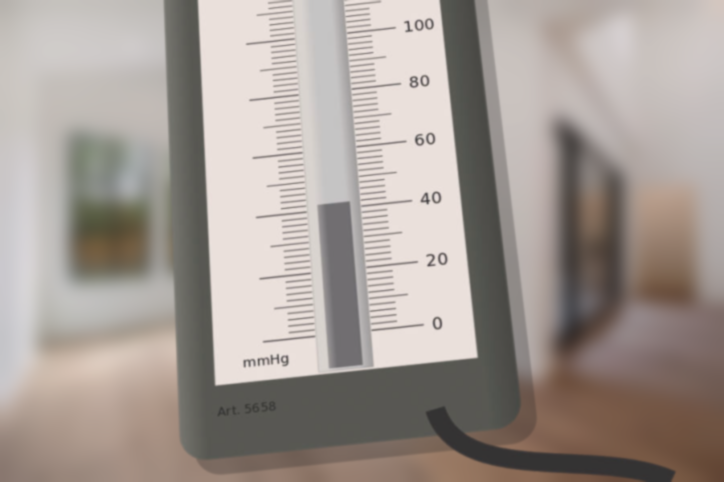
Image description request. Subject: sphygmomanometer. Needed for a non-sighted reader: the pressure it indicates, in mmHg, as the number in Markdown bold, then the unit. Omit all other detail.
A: **42** mmHg
